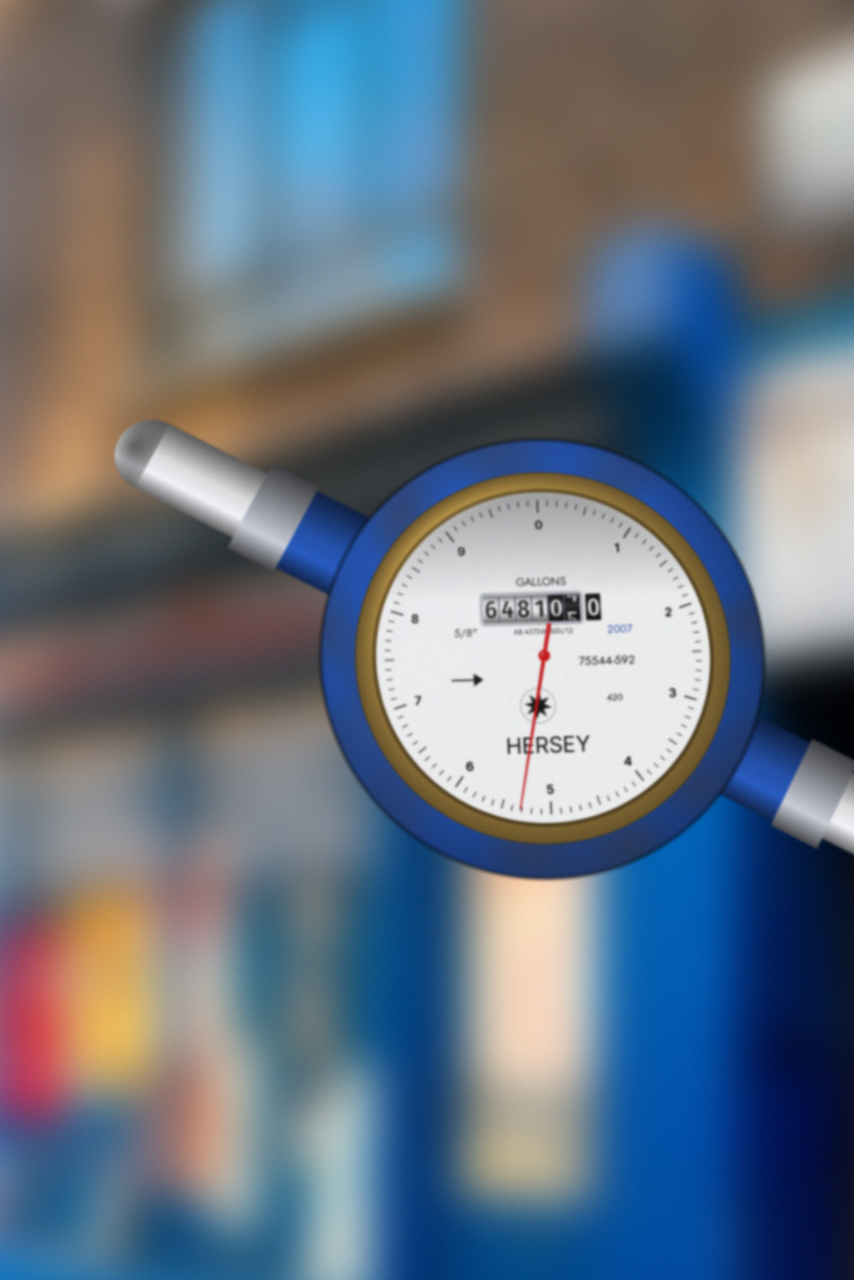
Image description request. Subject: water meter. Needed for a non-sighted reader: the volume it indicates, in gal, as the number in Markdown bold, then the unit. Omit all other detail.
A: **6481045.3** gal
